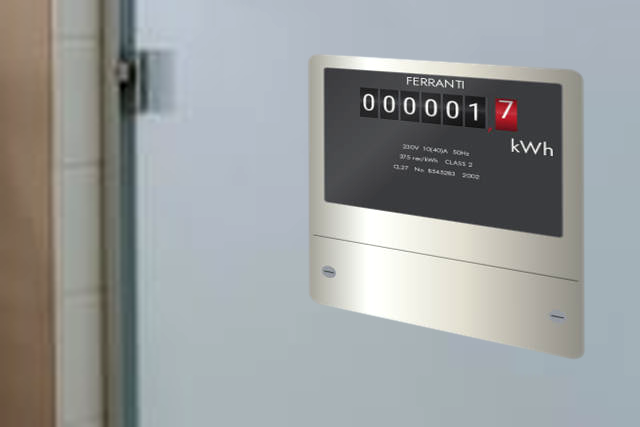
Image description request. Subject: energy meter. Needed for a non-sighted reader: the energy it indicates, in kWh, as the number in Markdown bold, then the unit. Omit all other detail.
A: **1.7** kWh
